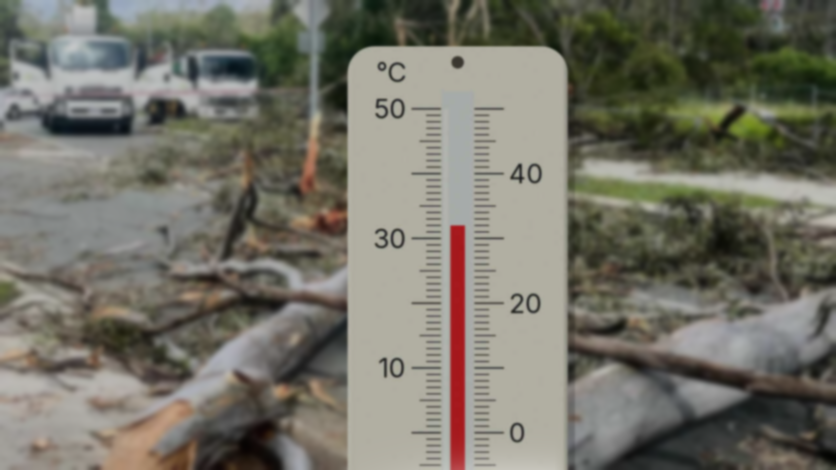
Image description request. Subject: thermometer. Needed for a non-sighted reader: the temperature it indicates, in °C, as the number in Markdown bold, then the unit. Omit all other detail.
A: **32** °C
